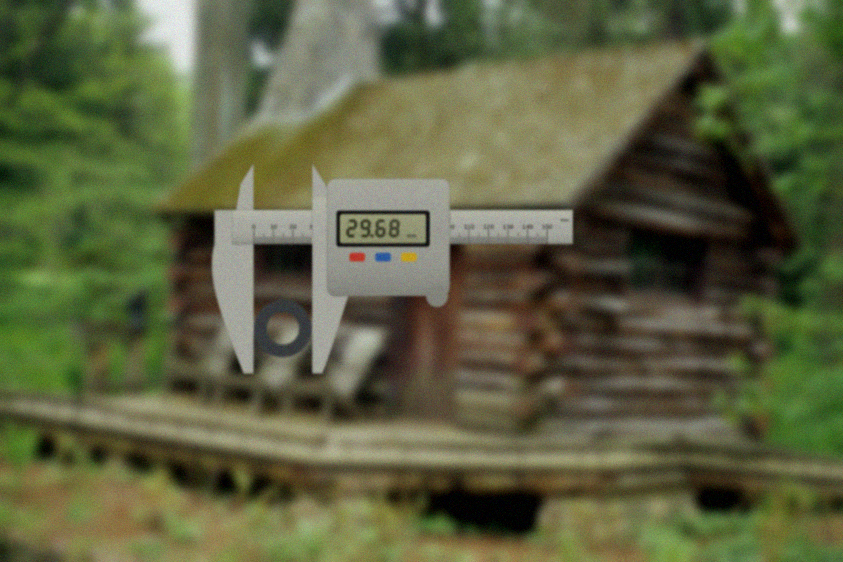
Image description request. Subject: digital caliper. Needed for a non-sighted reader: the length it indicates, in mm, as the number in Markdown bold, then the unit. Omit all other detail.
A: **29.68** mm
